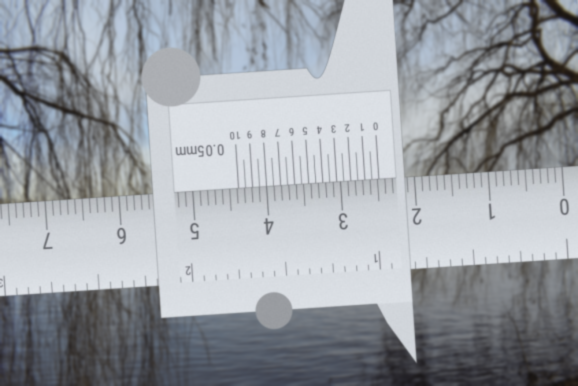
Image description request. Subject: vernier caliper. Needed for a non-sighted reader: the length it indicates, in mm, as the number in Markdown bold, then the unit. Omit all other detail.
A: **24.8** mm
